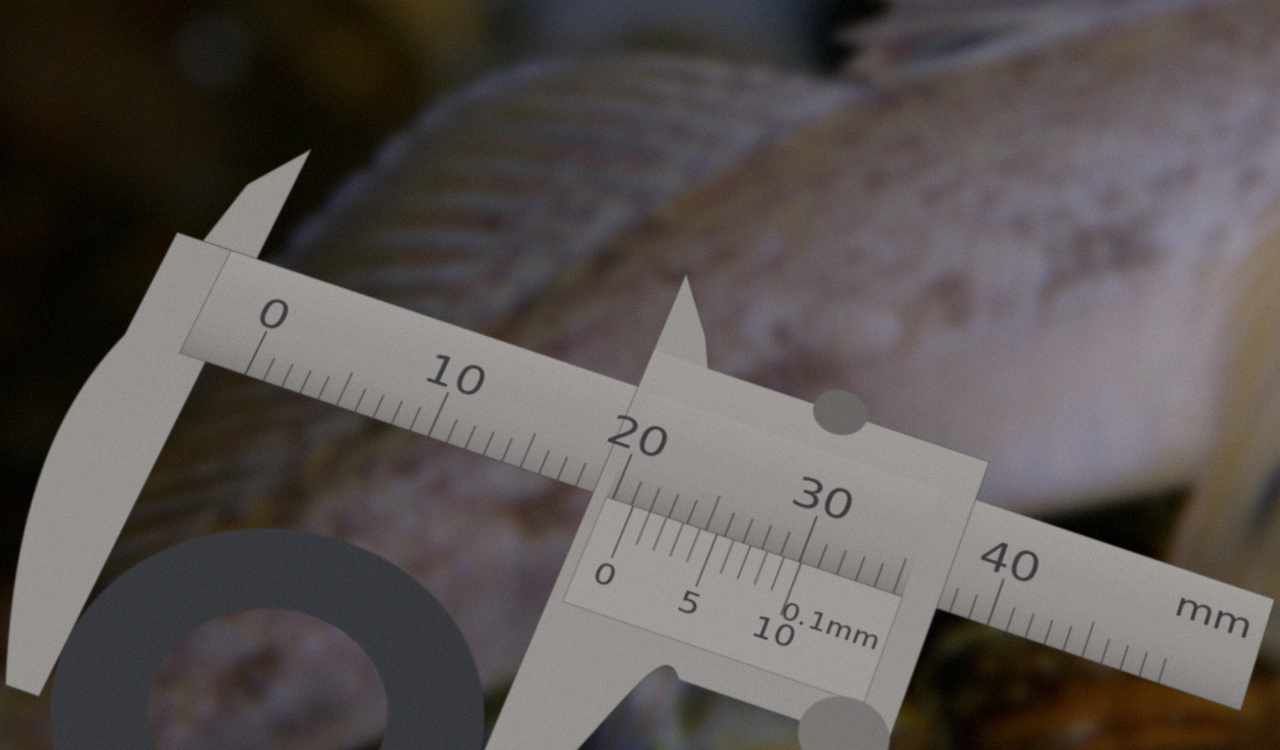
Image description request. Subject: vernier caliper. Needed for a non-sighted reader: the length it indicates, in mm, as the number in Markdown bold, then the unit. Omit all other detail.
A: **21.1** mm
